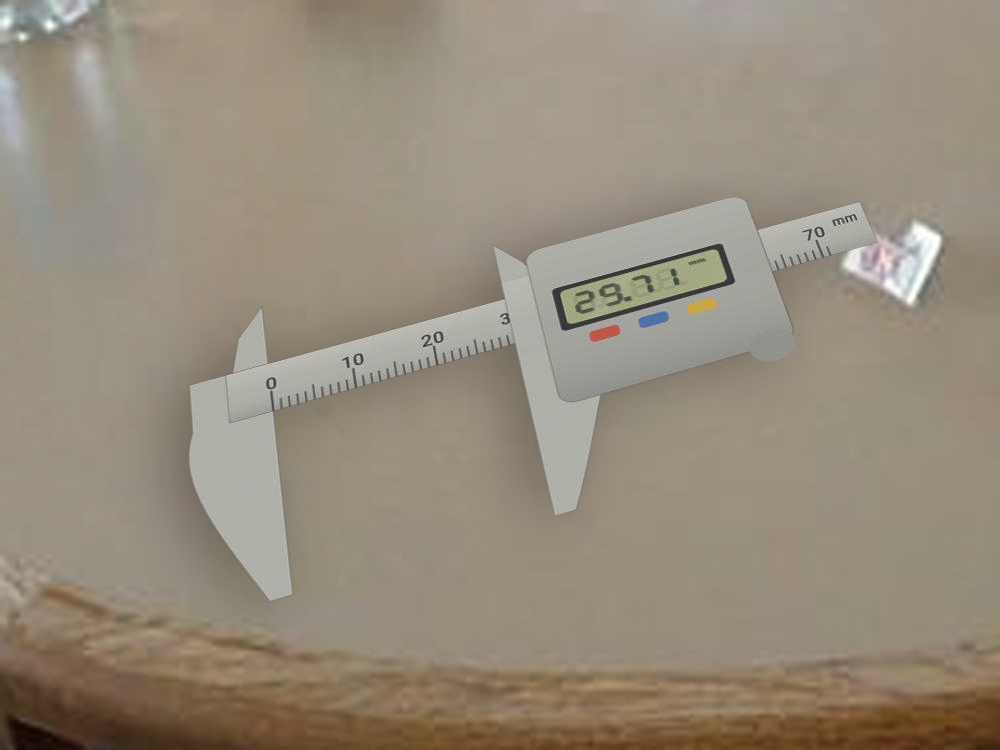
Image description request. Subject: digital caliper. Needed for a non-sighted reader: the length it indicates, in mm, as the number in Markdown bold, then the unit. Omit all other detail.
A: **29.71** mm
